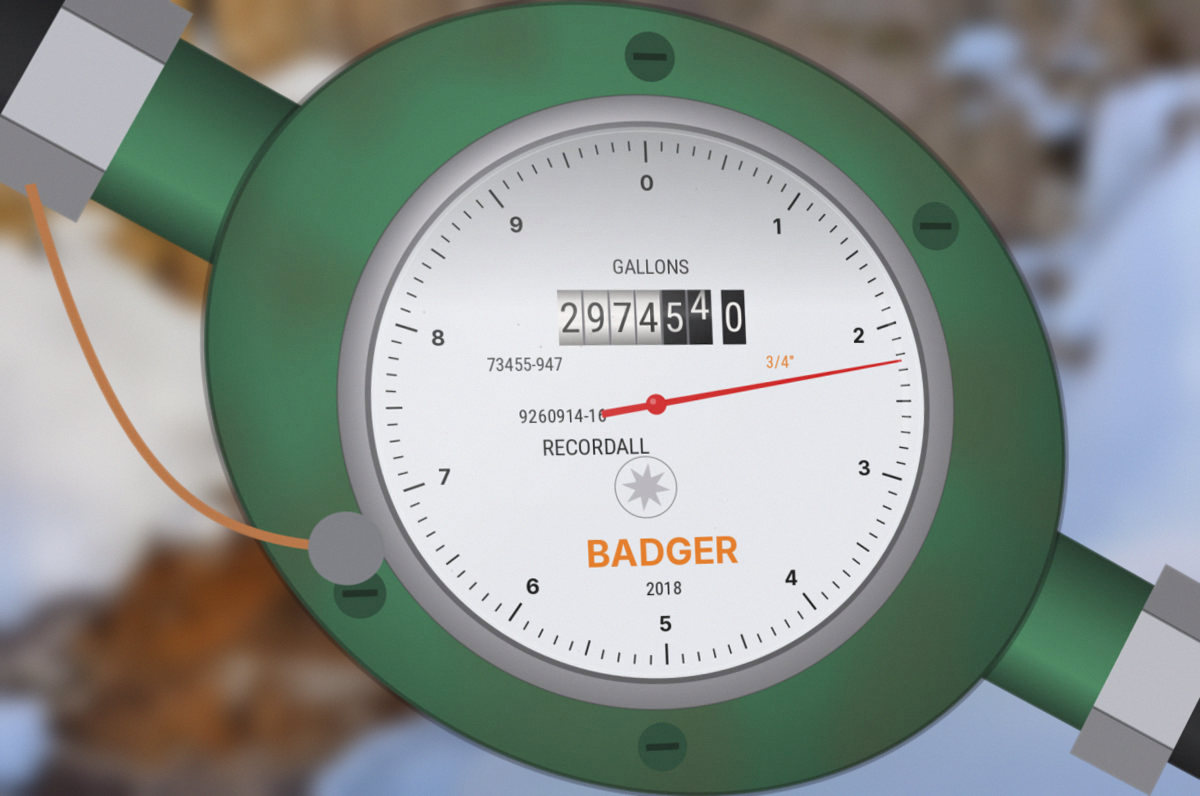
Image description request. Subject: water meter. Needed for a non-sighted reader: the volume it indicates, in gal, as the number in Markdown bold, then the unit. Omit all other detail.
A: **2974542.2** gal
